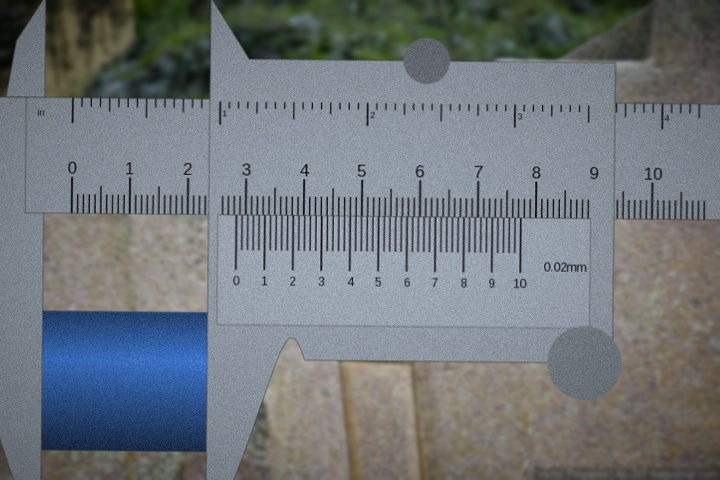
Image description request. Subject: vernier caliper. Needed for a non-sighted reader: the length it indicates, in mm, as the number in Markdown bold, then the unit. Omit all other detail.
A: **28.4** mm
